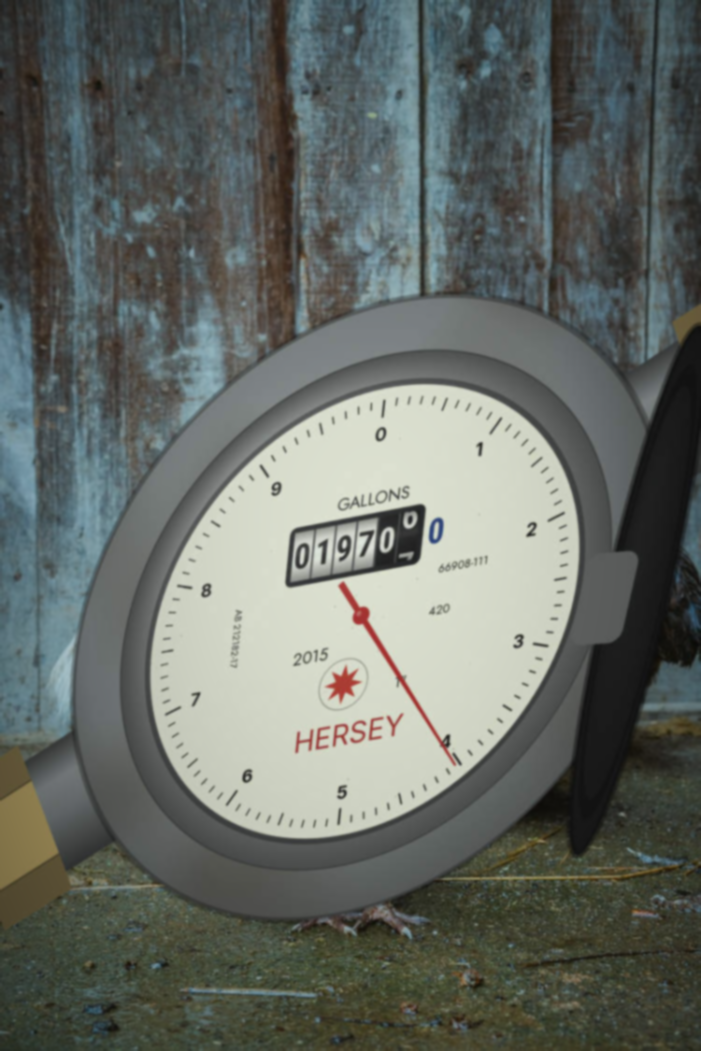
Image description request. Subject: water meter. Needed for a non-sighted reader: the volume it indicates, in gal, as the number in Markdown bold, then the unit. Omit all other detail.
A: **197064.0** gal
